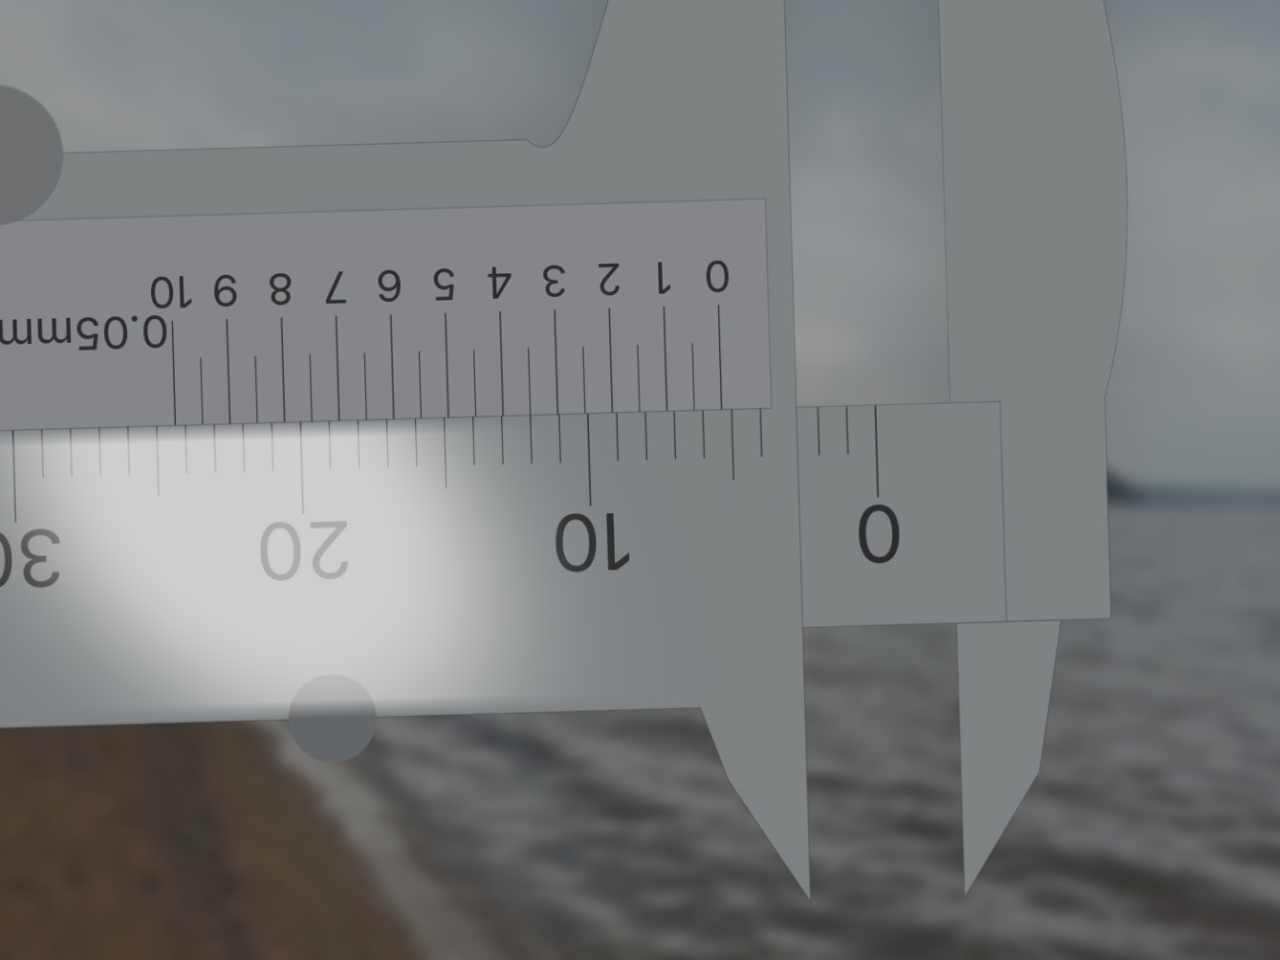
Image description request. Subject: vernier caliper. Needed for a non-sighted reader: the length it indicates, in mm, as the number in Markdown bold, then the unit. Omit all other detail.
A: **5.35** mm
